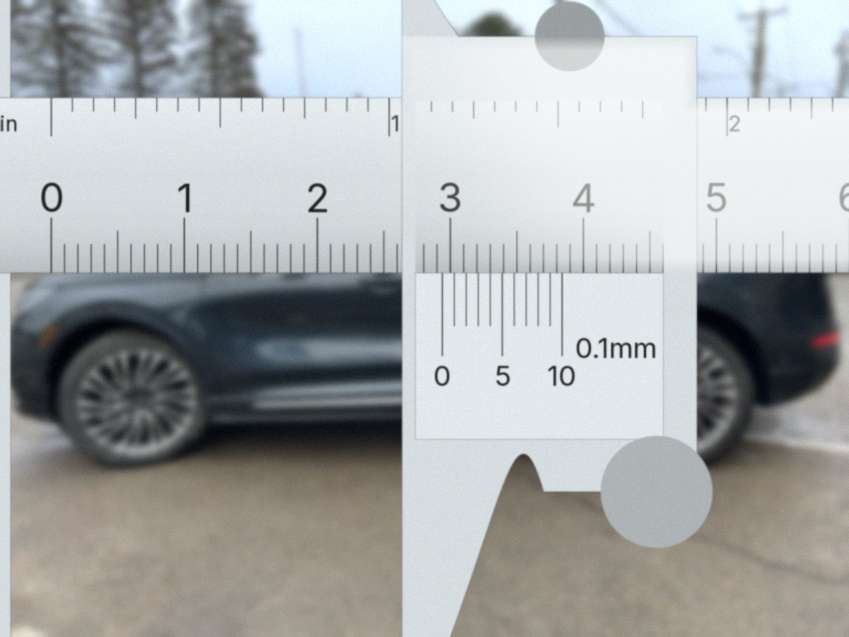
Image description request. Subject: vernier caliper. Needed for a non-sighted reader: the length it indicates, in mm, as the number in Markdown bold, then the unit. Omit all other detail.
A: **29.4** mm
